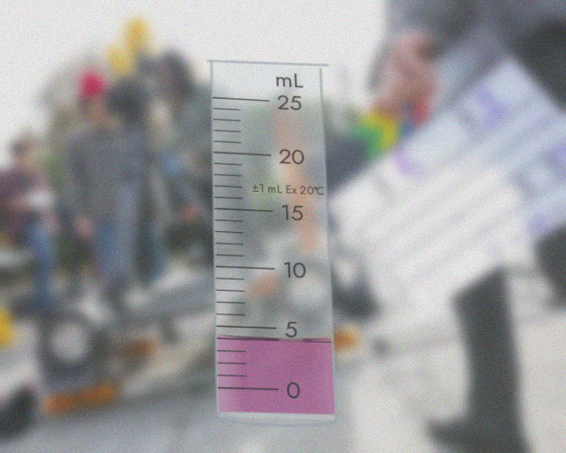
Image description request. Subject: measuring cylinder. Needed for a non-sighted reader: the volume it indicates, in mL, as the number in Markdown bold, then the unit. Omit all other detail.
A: **4** mL
